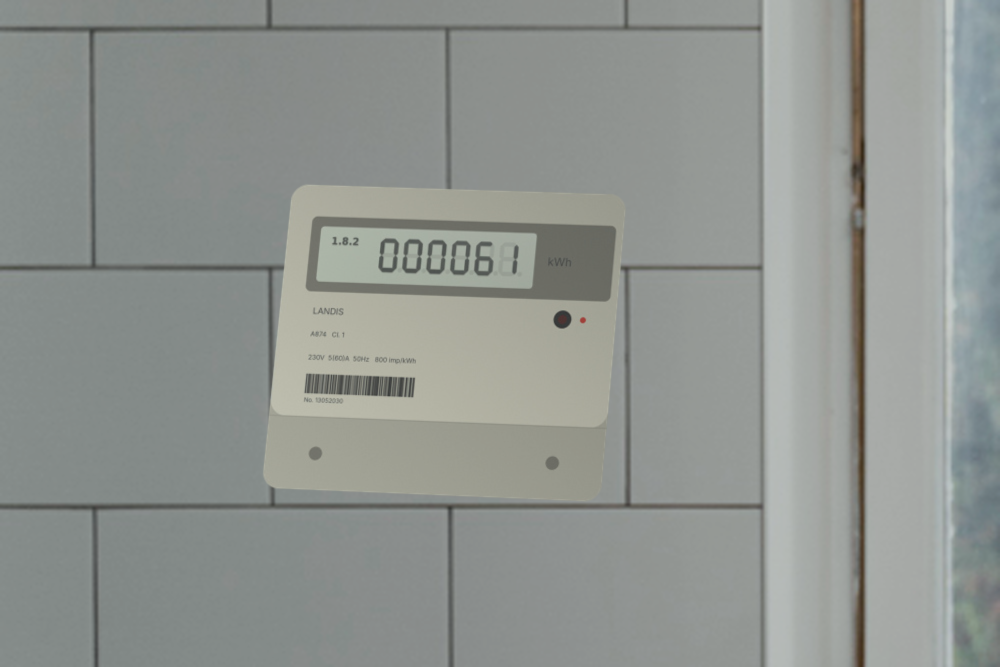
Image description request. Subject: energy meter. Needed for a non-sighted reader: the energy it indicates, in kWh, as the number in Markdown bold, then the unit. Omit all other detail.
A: **61** kWh
